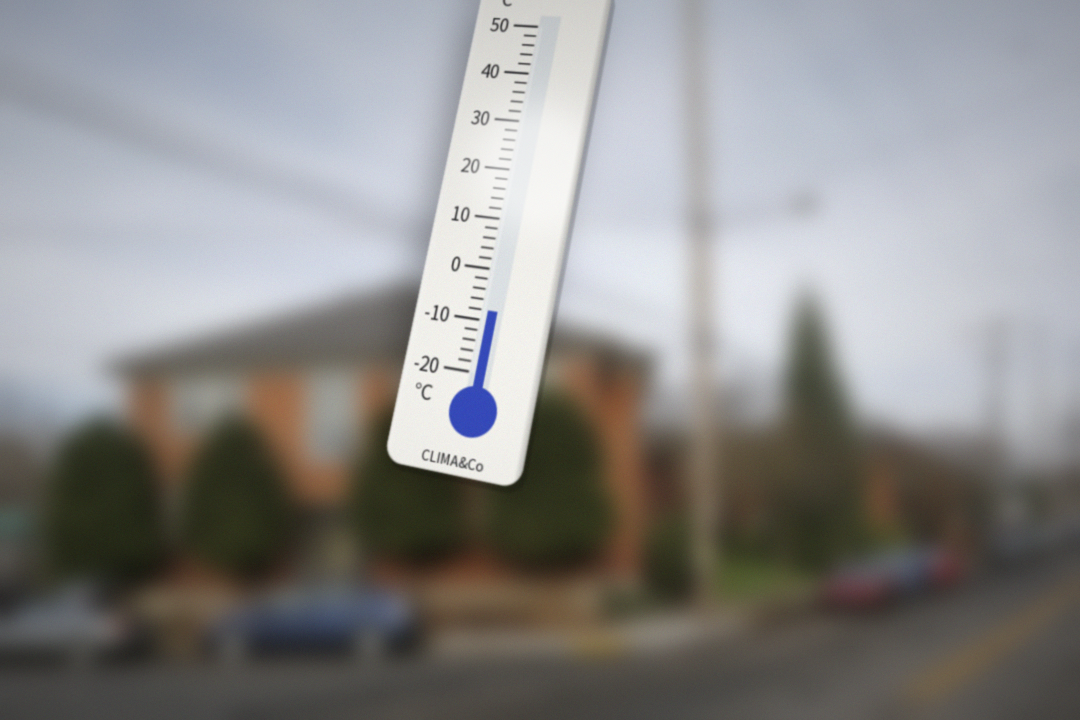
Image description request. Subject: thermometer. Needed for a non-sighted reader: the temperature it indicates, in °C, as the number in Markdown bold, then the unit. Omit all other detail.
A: **-8** °C
